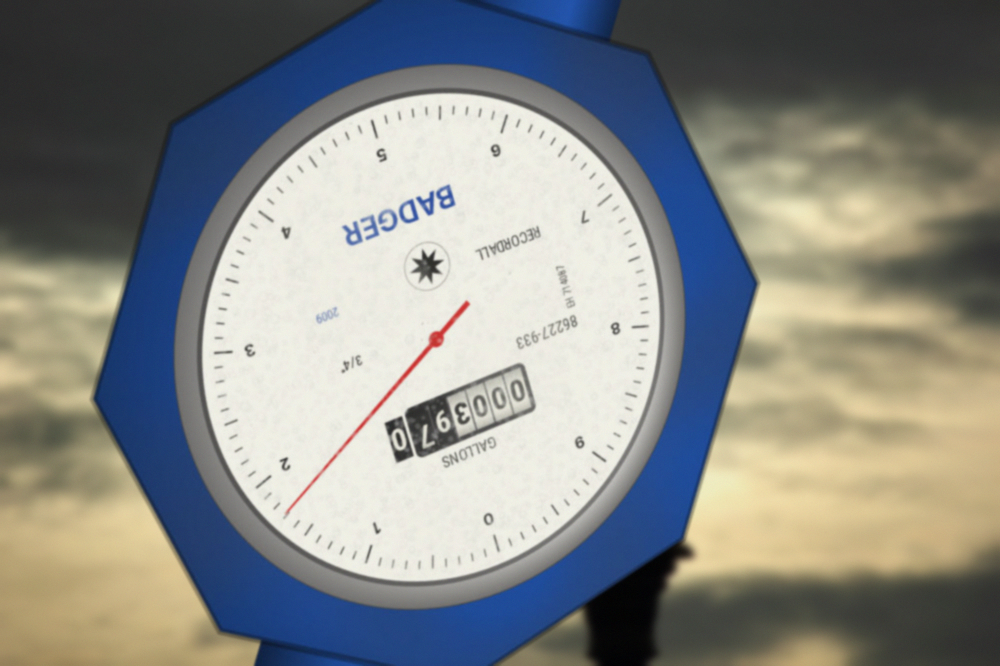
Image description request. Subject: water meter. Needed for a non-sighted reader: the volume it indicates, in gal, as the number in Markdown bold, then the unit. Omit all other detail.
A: **3971.7** gal
